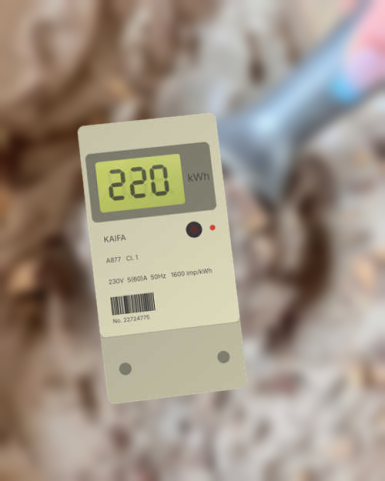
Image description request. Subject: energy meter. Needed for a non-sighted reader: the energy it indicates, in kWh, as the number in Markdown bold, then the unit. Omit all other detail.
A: **220** kWh
